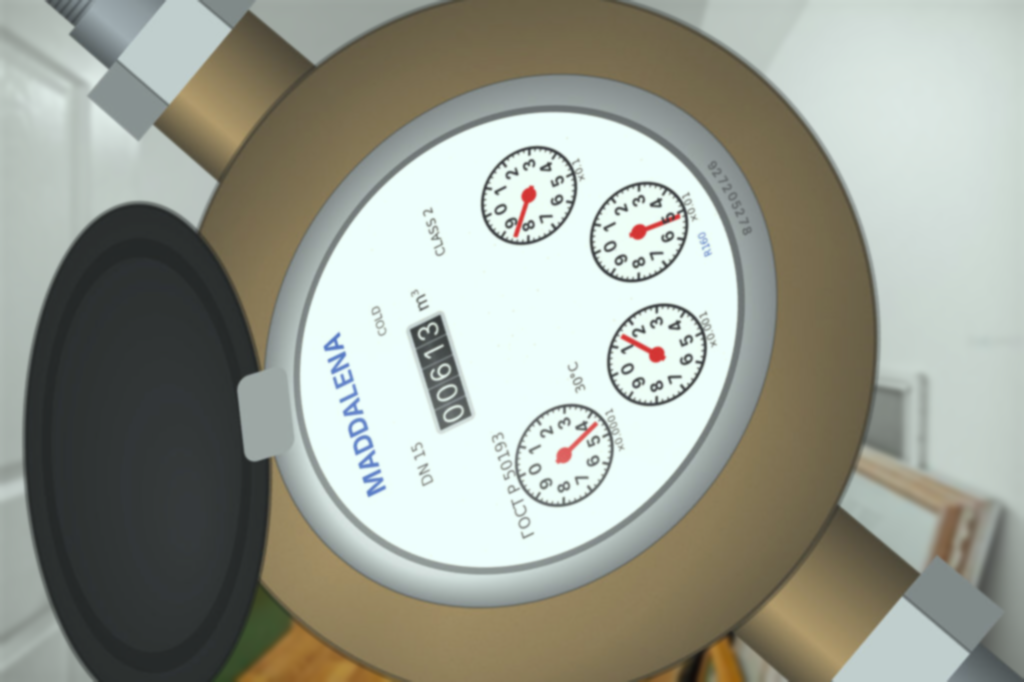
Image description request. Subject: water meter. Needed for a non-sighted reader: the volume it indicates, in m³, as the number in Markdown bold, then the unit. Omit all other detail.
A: **613.8514** m³
